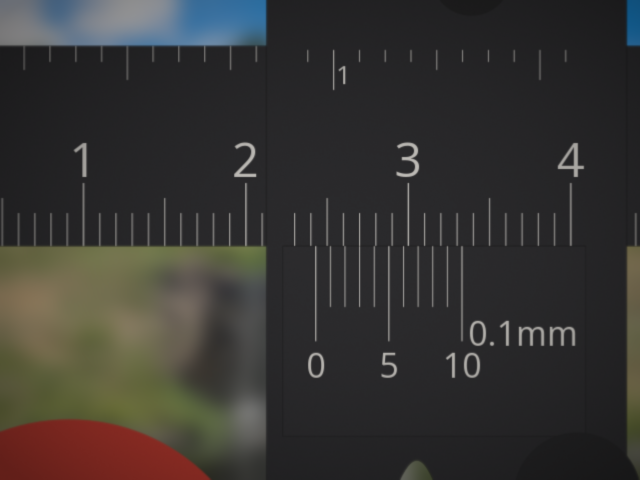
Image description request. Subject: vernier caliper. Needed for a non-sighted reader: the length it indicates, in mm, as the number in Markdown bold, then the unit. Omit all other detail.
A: **24.3** mm
